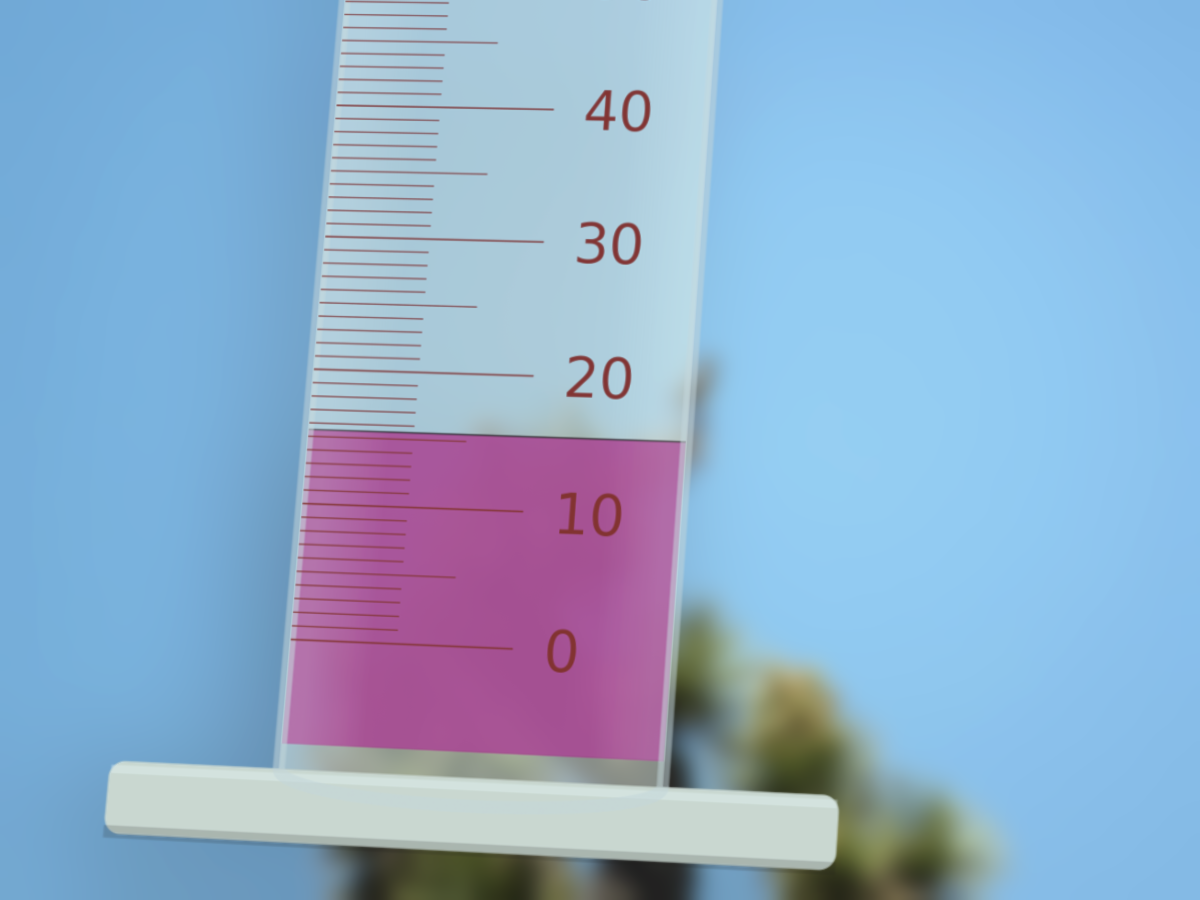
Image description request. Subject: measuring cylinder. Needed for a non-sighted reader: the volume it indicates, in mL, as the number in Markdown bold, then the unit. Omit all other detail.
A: **15.5** mL
